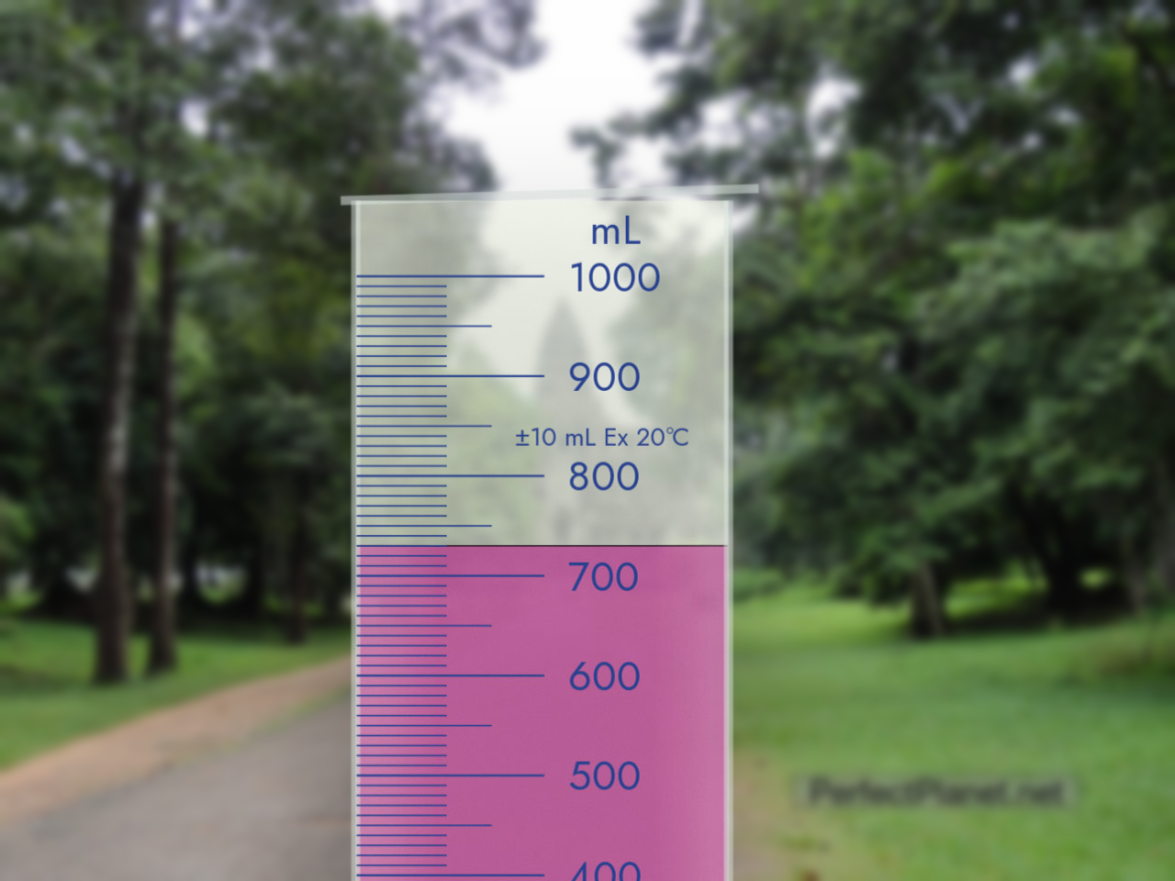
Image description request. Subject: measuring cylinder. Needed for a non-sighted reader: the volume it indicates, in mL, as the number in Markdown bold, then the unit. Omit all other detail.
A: **730** mL
